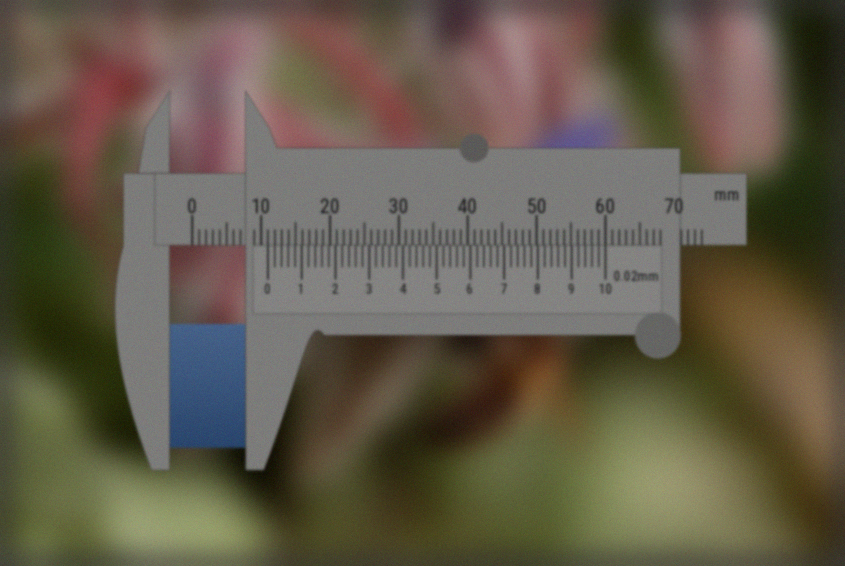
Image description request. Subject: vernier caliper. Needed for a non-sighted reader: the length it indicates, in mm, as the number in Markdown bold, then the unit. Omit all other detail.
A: **11.0** mm
